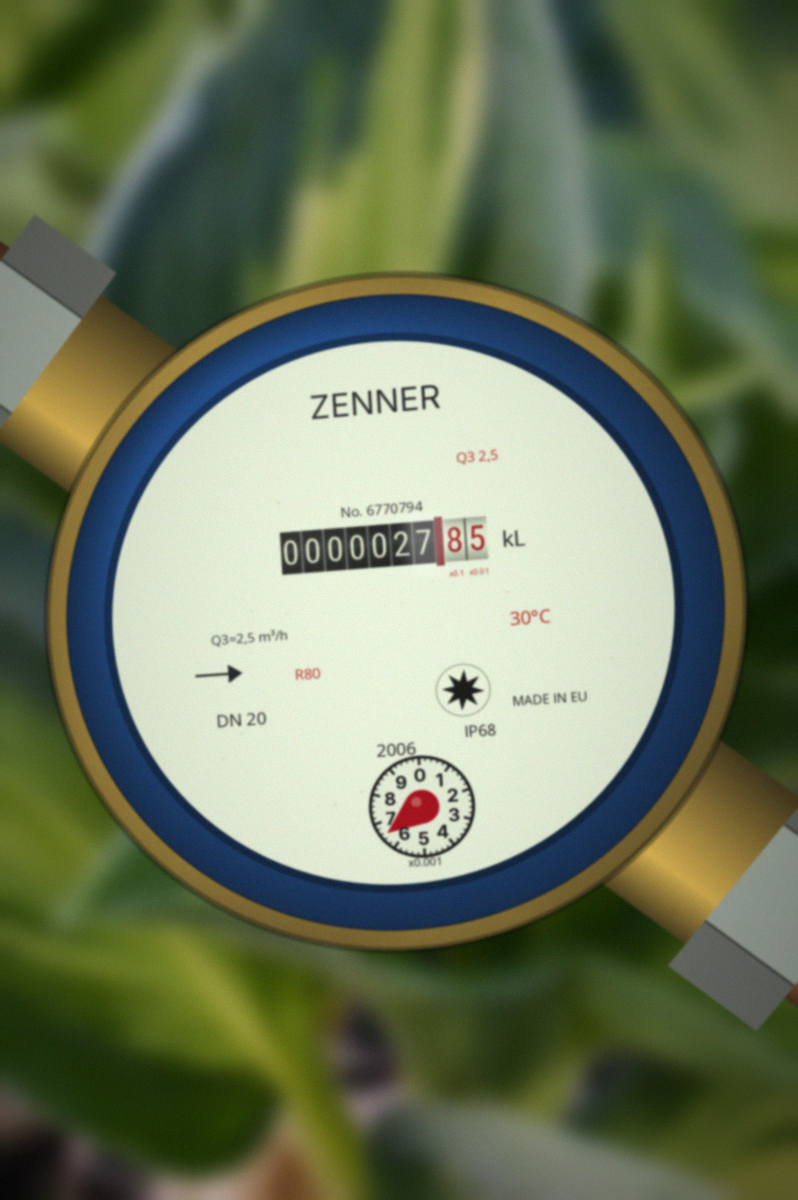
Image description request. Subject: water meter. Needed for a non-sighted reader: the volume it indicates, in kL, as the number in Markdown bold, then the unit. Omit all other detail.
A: **27.856** kL
